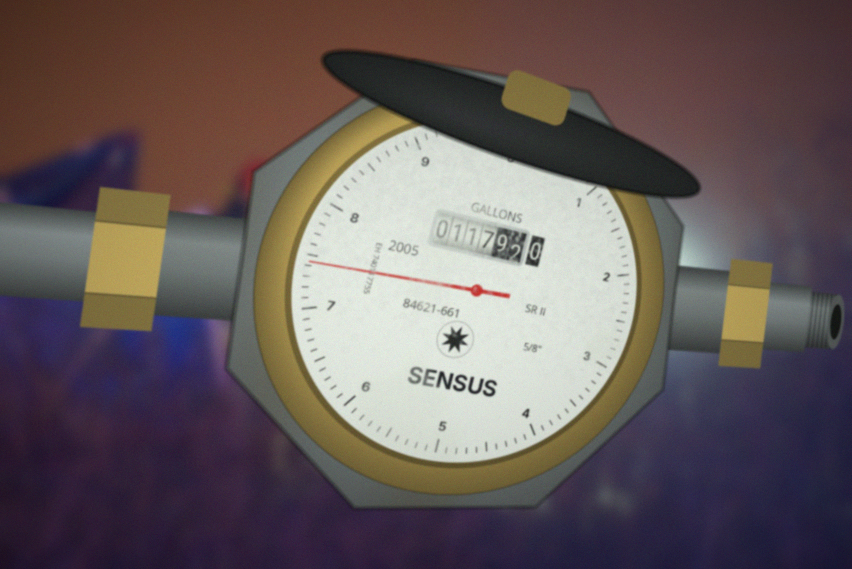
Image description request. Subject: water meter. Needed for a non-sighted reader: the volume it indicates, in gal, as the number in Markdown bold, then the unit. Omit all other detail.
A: **117917.4** gal
